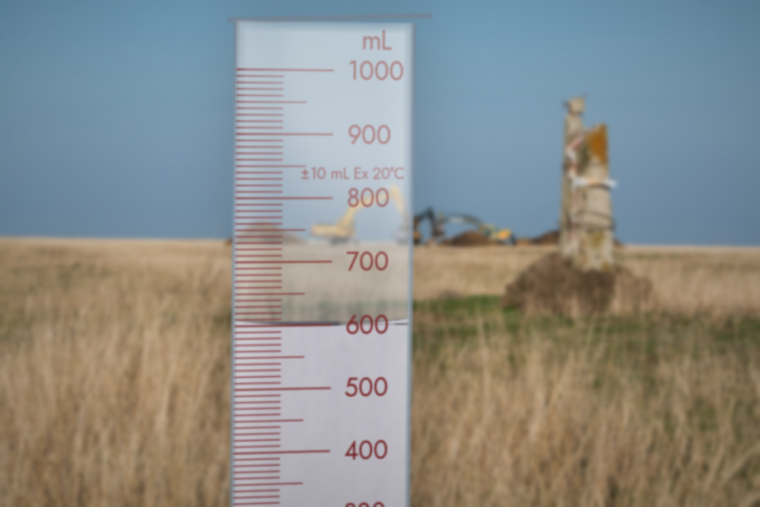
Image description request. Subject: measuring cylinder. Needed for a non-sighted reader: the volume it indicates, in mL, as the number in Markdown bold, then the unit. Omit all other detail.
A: **600** mL
